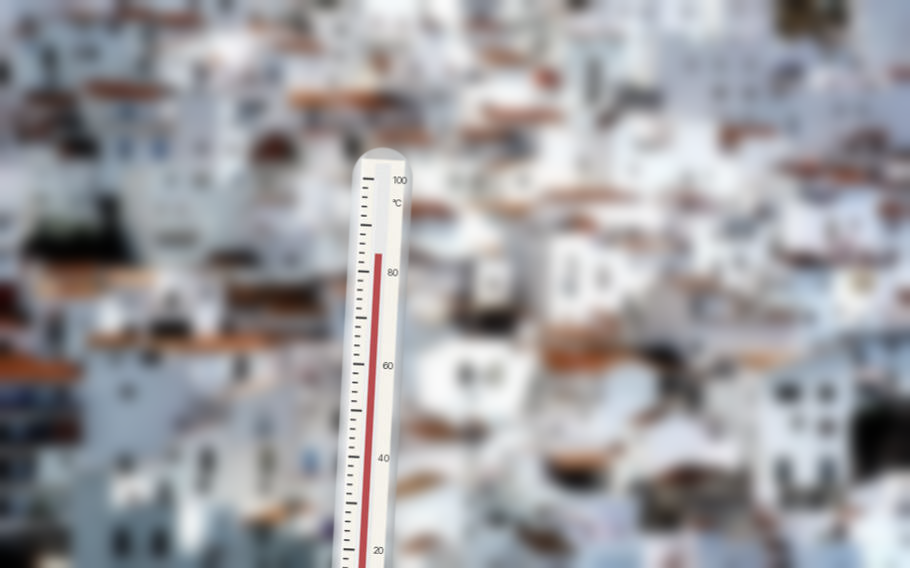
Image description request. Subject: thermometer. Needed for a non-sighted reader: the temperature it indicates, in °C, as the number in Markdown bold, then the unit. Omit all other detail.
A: **84** °C
